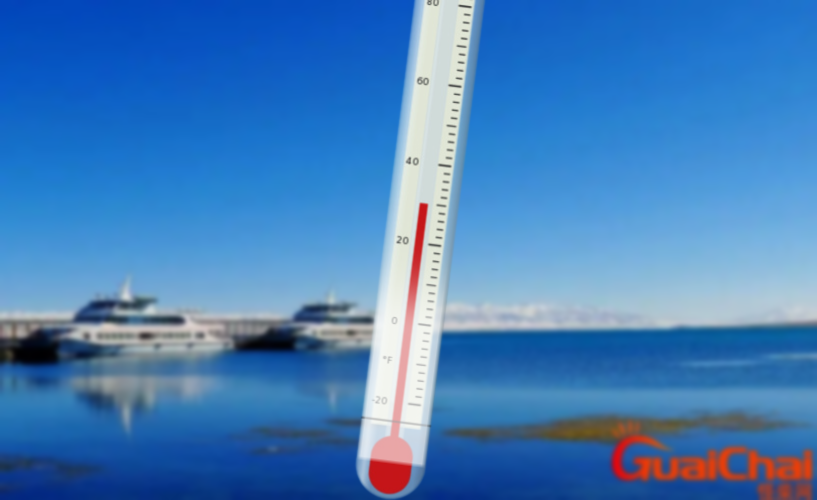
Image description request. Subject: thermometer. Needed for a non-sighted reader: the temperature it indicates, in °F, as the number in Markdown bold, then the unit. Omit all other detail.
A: **30** °F
